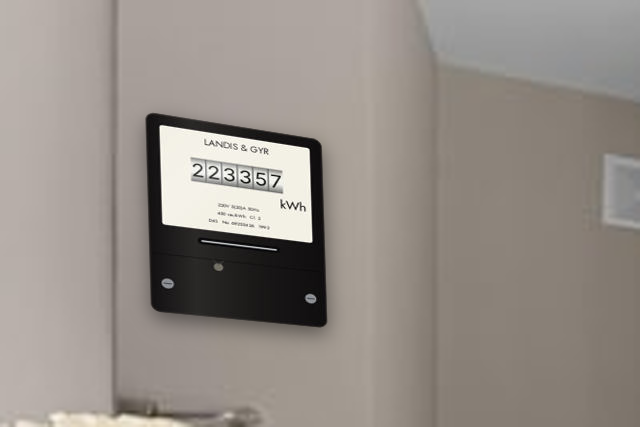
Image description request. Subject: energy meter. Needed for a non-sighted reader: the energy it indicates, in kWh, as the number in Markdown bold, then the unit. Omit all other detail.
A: **223357** kWh
